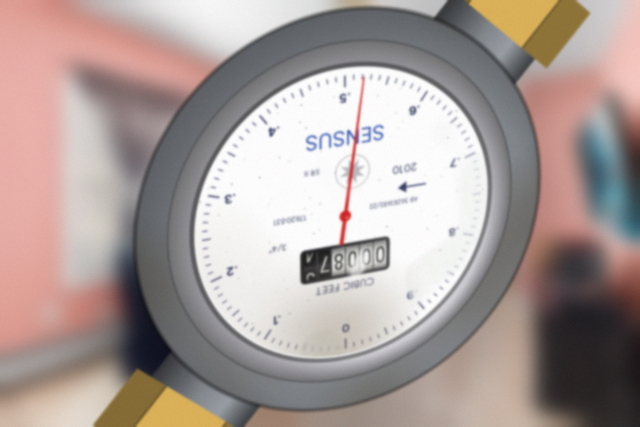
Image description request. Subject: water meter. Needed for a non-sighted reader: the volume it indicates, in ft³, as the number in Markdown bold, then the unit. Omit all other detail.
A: **873.52** ft³
